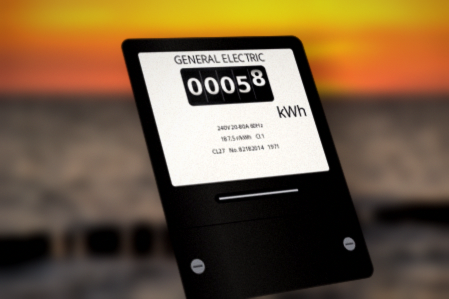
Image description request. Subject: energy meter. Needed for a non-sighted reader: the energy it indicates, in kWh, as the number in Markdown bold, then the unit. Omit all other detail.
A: **58** kWh
